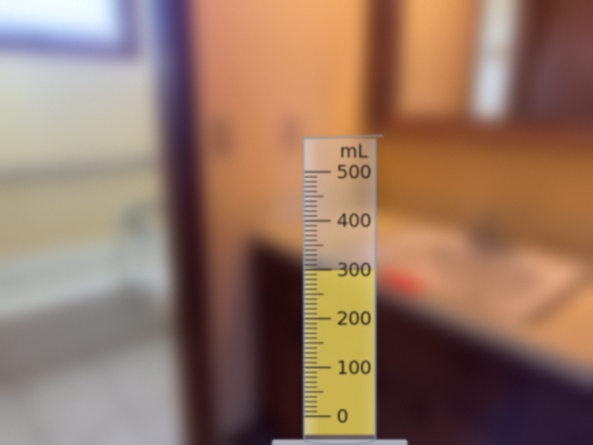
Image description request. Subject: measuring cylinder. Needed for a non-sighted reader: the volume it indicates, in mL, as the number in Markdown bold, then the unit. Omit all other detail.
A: **300** mL
